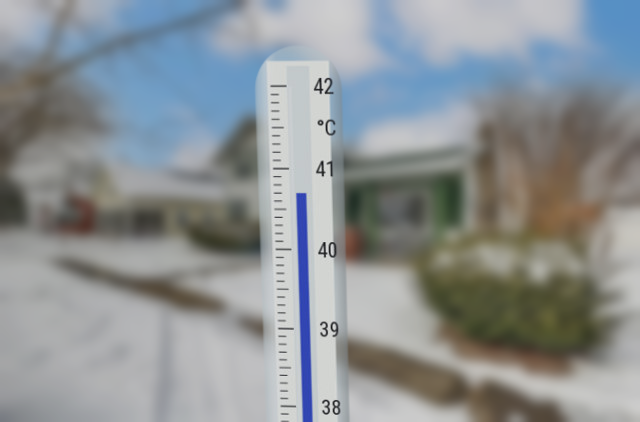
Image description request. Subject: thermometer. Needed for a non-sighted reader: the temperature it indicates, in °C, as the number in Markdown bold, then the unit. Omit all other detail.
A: **40.7** °C
